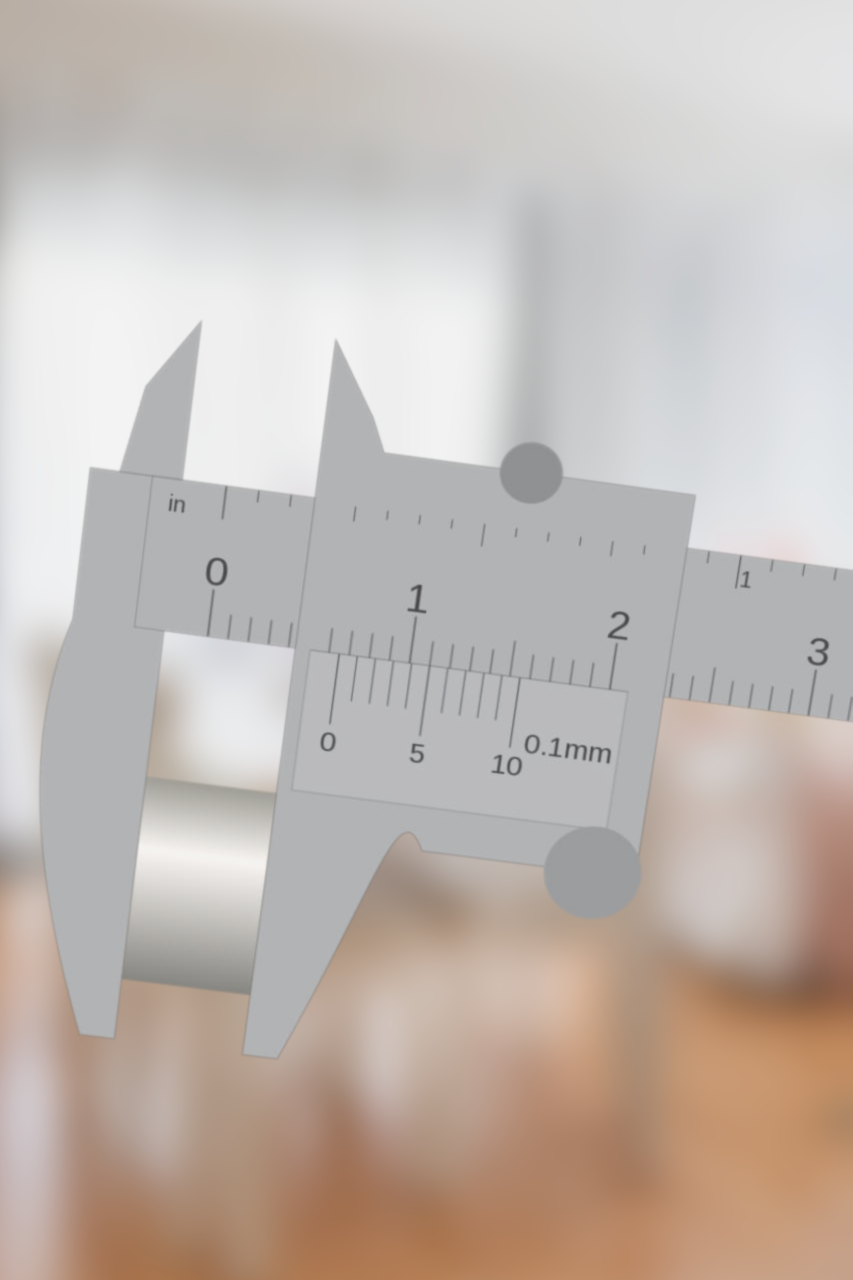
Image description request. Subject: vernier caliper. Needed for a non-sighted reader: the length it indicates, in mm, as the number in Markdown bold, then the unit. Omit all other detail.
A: **6.5** mm
